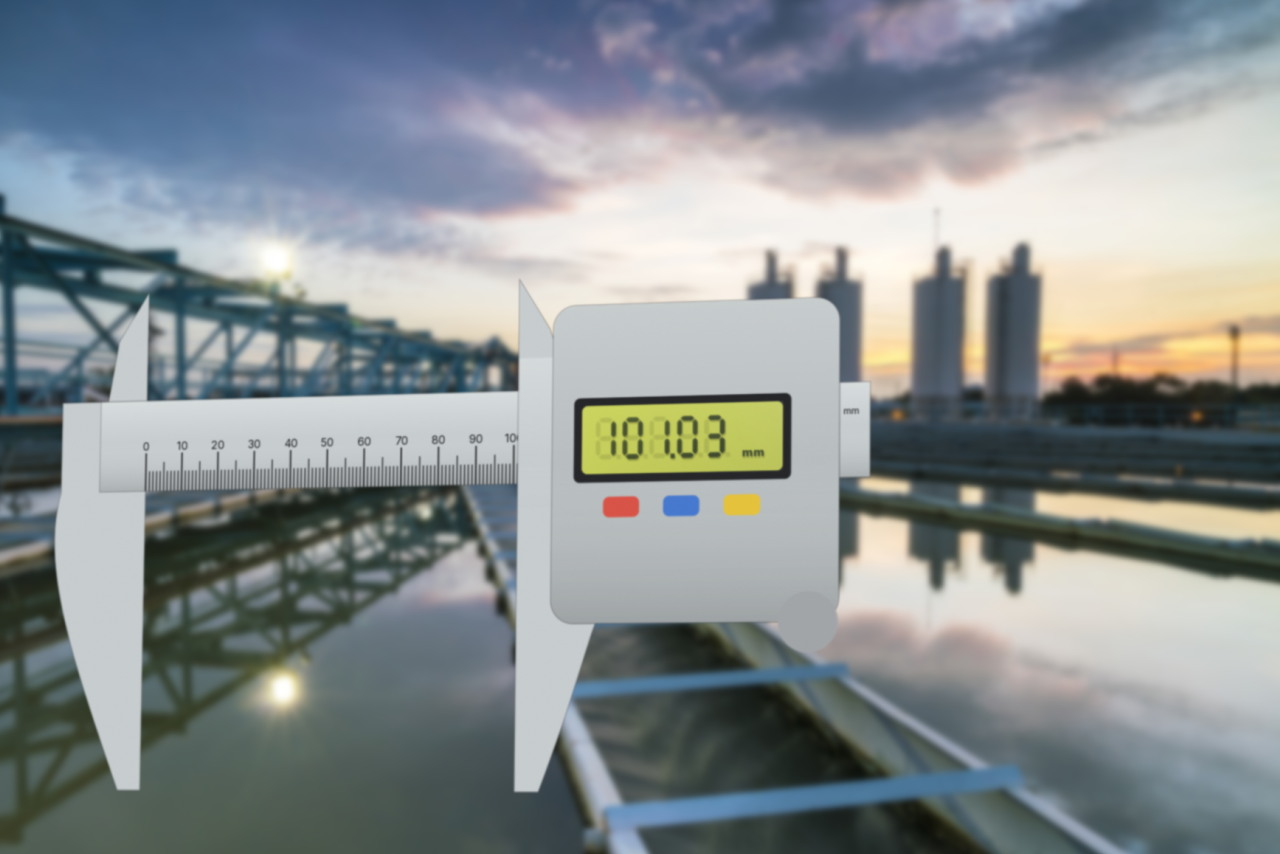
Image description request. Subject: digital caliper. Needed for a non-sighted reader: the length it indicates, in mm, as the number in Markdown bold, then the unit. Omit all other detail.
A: **101.03** mm
